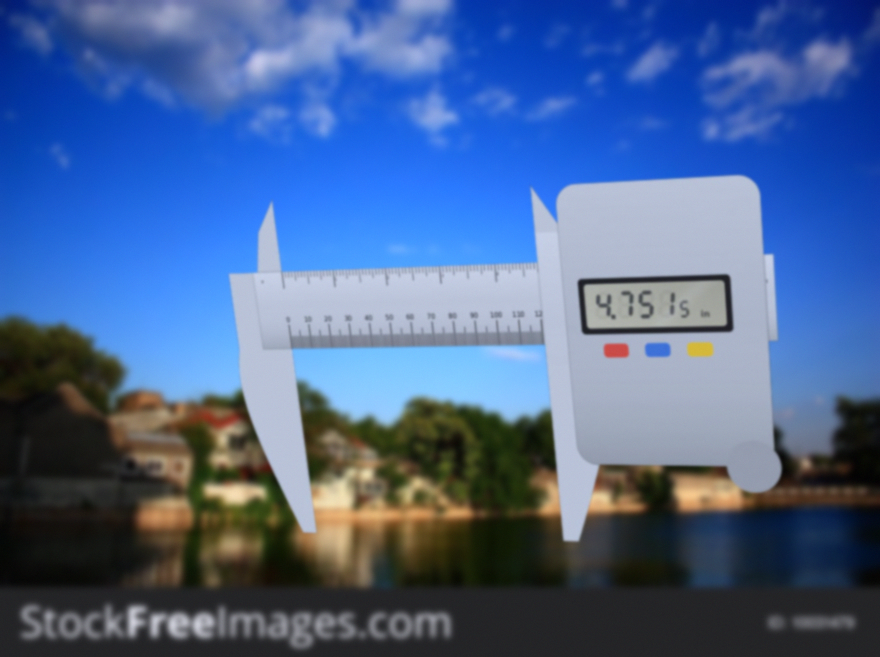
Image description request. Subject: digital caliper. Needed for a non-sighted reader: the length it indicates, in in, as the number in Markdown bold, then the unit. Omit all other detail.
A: **4.7515** in
